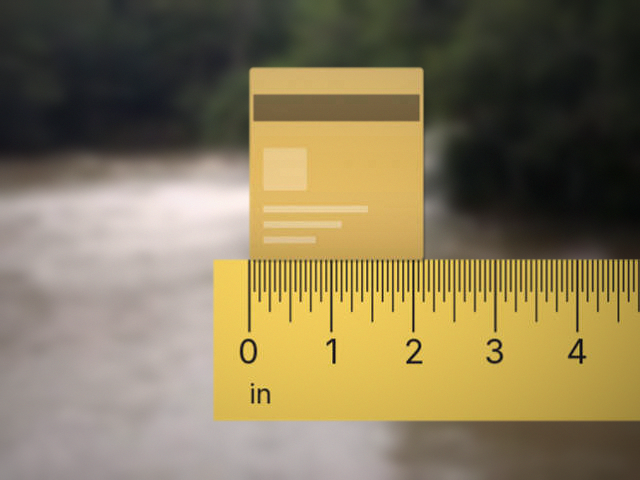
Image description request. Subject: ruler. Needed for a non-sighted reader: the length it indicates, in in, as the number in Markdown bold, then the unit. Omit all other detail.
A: **2.125** in
